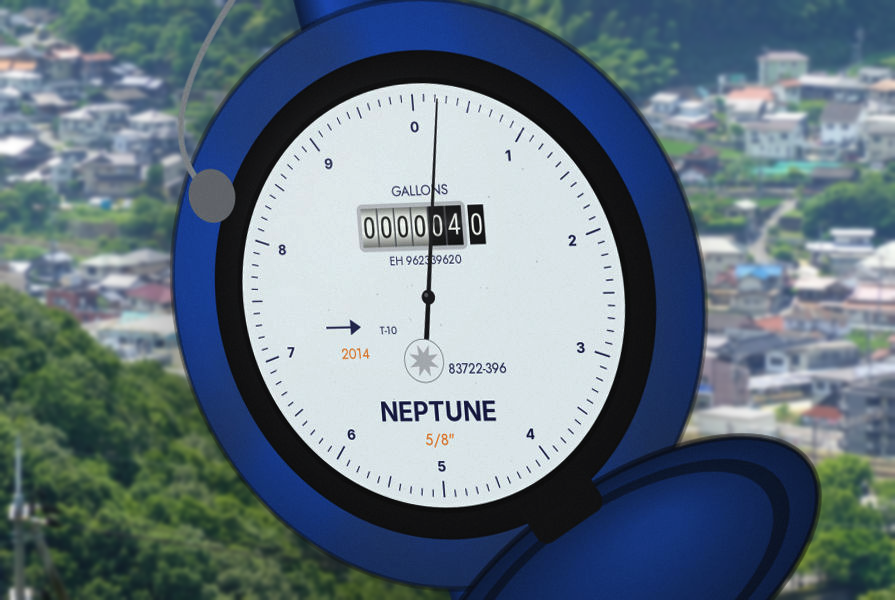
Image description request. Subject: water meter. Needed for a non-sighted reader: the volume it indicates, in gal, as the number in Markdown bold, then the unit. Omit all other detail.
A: **40.2** gal
